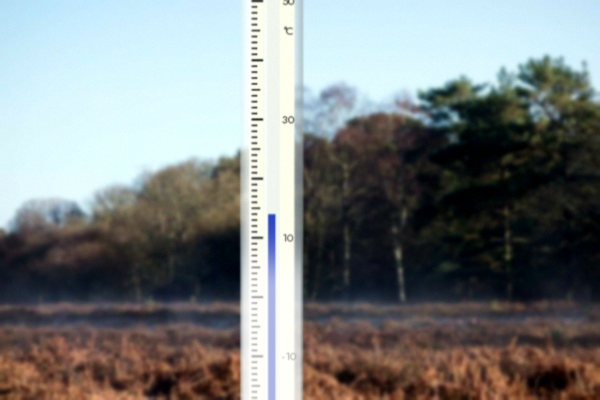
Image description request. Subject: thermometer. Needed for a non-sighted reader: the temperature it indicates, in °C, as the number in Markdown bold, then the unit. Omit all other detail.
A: **14** °C
